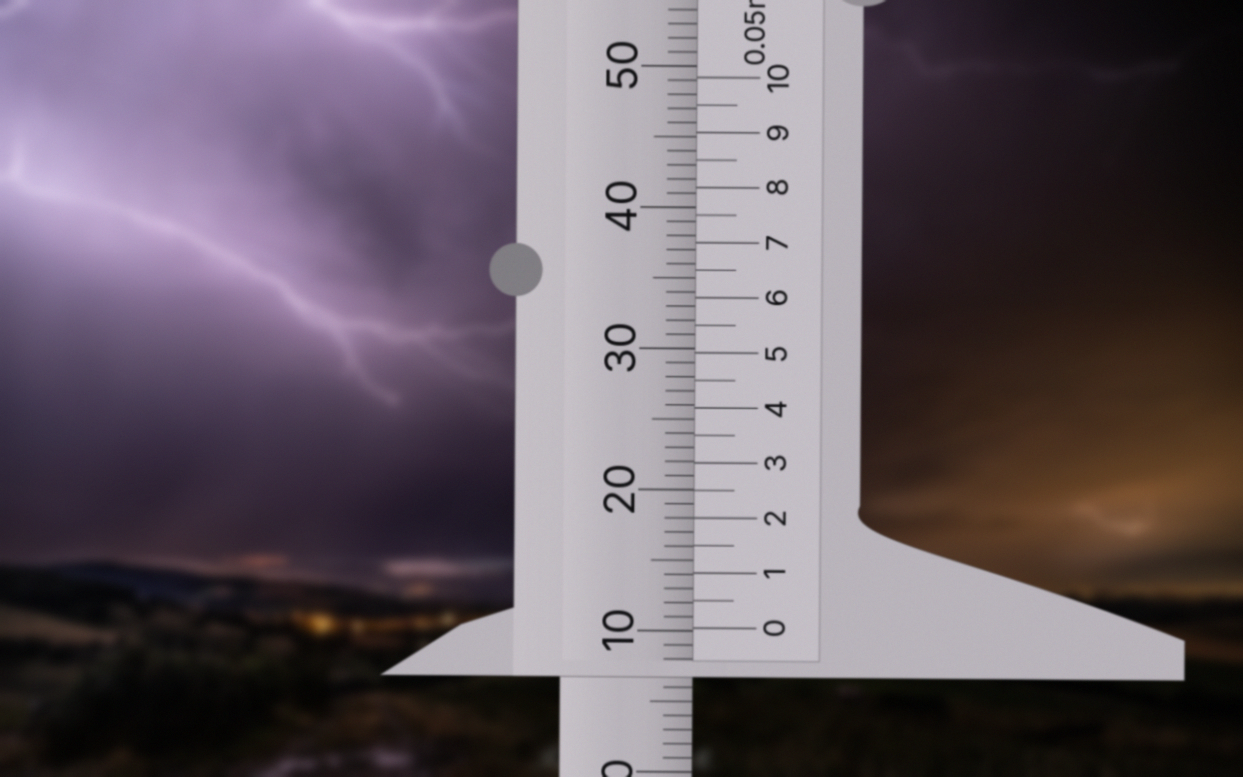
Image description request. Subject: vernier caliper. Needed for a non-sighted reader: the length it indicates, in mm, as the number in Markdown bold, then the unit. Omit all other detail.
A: **10.2** mm
